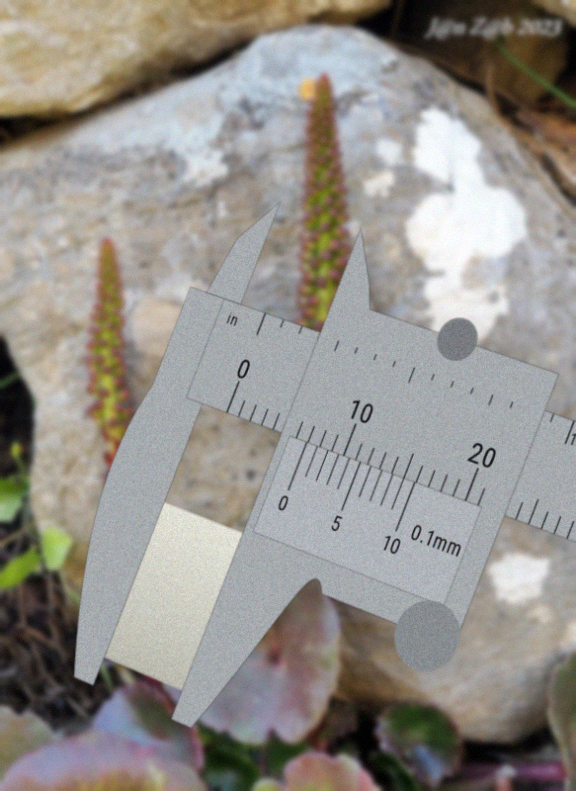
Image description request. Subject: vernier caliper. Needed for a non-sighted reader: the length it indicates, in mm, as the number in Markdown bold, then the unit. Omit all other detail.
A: **6.9** mm
